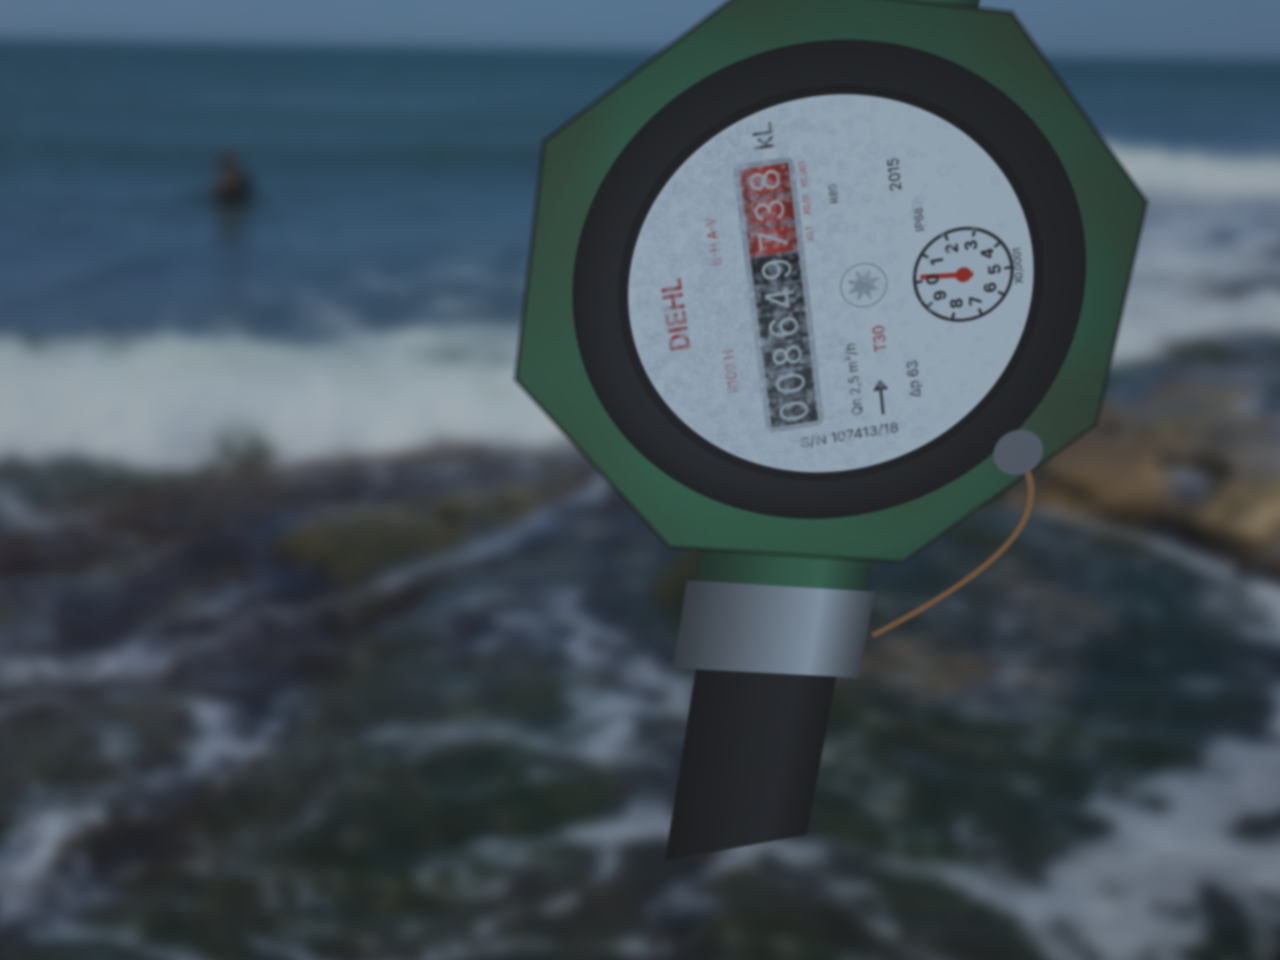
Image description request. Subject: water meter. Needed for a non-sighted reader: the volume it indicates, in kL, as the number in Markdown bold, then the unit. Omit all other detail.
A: **8649.7380** kL
